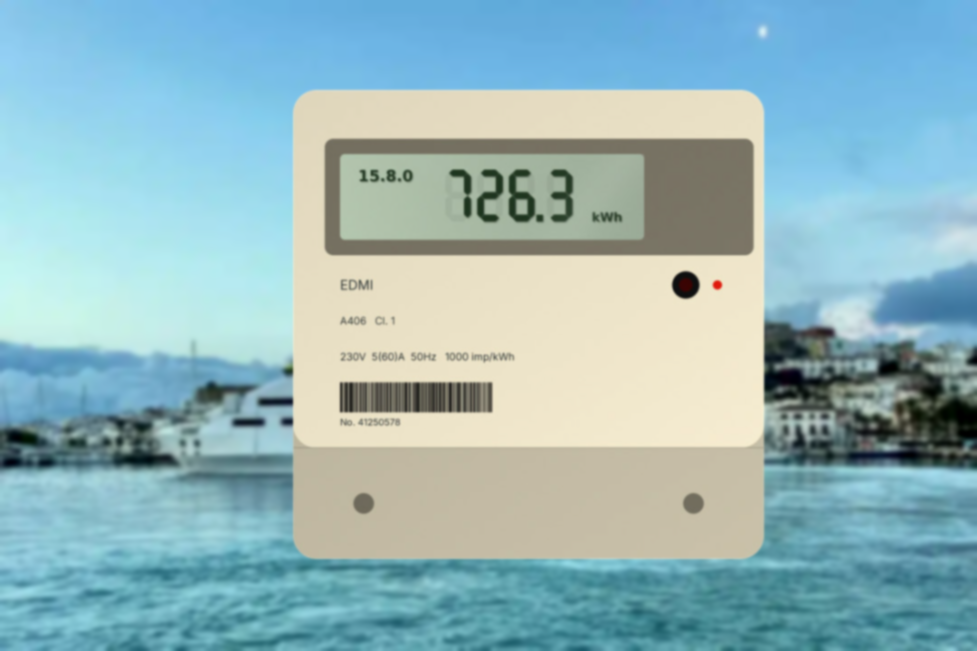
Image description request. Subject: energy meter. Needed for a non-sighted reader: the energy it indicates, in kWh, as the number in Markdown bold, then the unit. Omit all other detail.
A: **726.3** kWh
